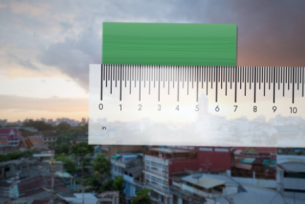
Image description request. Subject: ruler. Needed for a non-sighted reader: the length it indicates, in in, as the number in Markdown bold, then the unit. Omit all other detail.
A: **7** in
